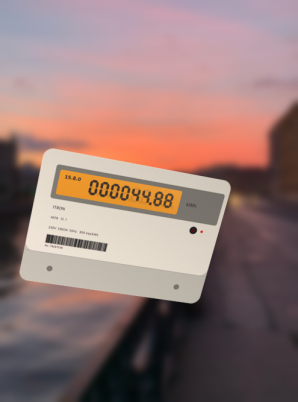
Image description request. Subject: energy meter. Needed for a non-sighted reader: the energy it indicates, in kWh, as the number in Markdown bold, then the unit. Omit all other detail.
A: **44.88** kWh
